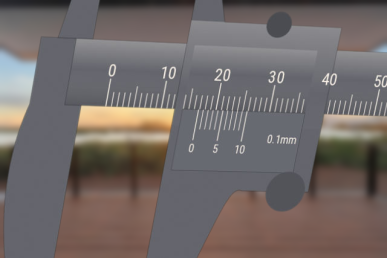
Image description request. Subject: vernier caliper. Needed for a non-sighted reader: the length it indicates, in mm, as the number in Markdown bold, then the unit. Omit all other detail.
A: **16.8** mm
